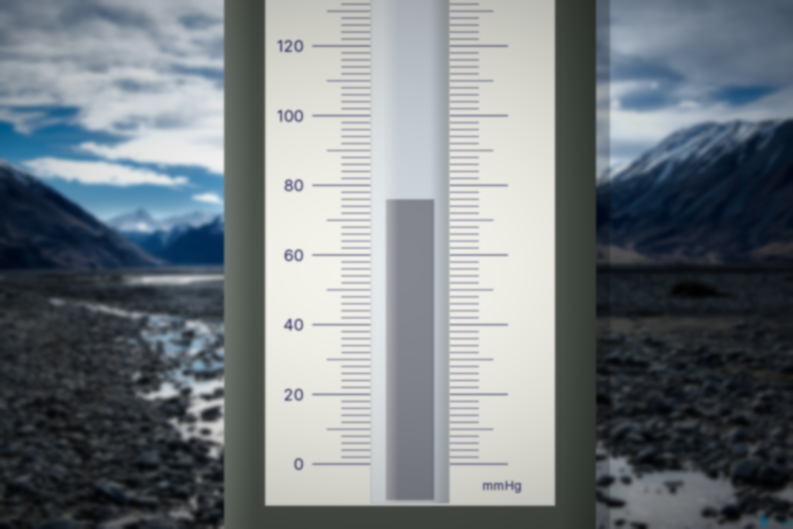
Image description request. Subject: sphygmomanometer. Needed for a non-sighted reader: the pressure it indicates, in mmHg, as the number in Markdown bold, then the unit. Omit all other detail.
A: **76** mmHg
